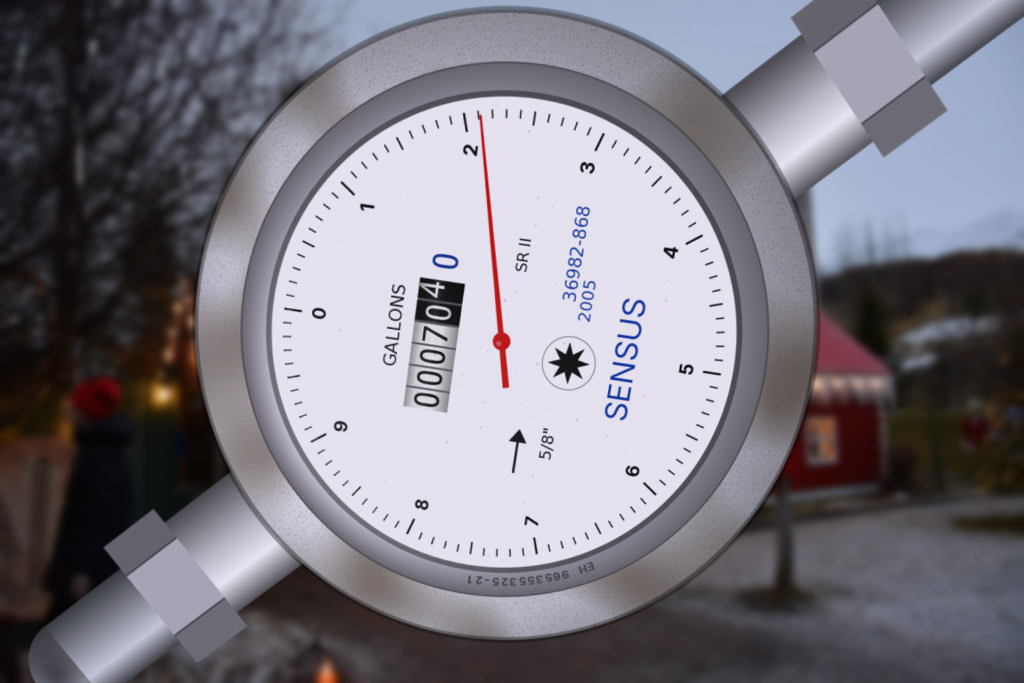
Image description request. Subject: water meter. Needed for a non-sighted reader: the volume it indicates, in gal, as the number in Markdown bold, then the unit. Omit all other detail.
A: **7042.1** gal
